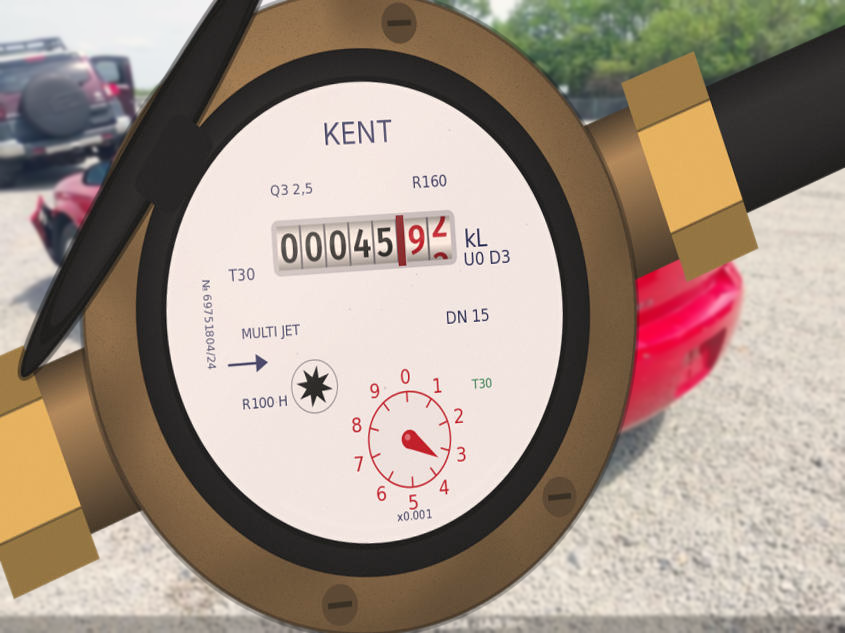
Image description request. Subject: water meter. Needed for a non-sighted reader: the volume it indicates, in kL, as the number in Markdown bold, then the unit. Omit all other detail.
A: **45.923** kL
